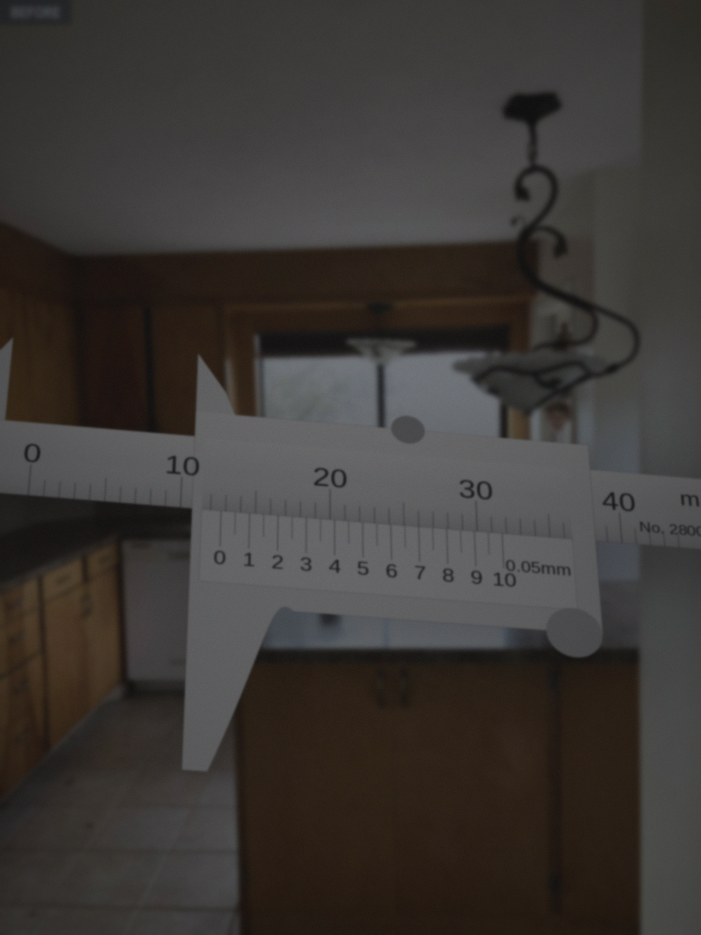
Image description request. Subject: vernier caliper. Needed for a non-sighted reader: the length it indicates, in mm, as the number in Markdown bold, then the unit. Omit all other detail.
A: **12.7** mm
